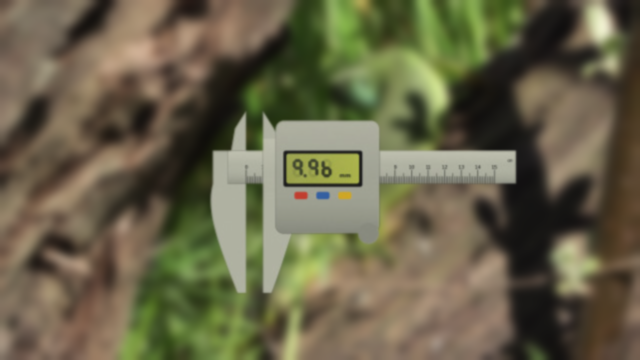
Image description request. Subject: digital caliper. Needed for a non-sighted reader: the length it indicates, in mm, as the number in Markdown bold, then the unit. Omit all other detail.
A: **9.96** mm
